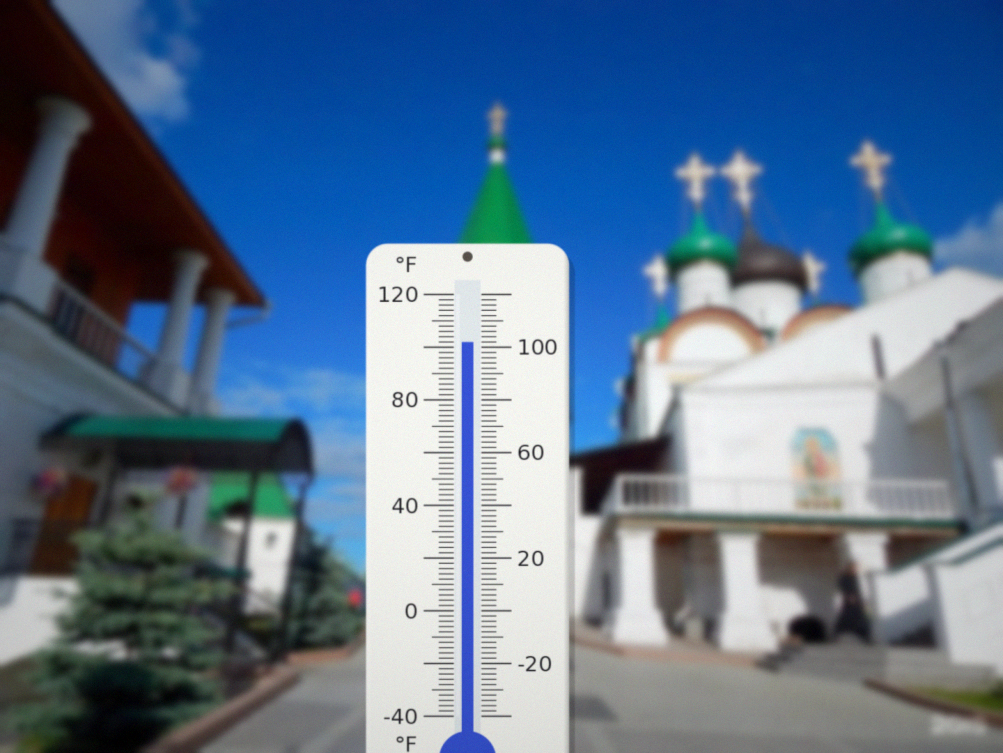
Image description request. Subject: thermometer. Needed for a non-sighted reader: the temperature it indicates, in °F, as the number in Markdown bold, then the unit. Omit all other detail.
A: **102** °F
